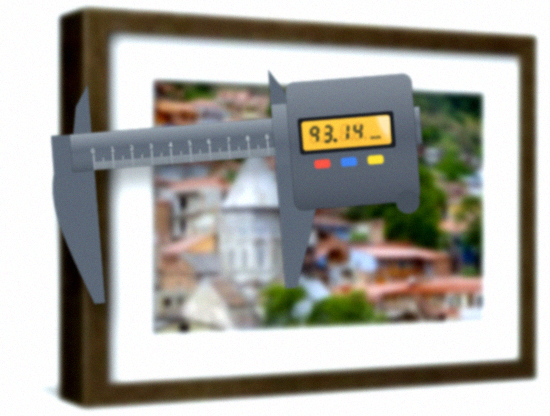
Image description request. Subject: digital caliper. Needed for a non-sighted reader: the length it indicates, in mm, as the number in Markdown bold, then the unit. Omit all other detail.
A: **93.14** mm
